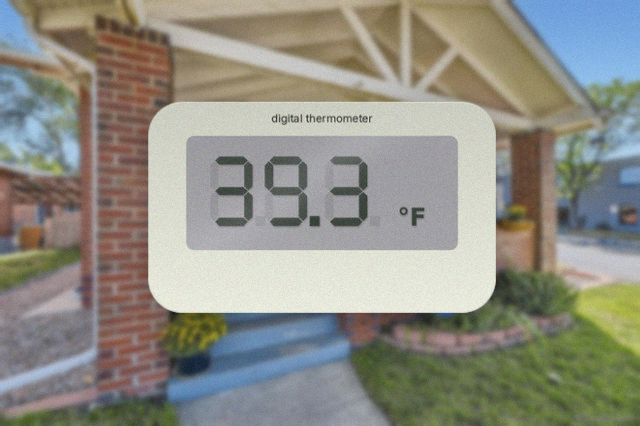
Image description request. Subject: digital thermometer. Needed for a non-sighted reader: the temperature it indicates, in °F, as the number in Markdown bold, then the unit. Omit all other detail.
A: **39.3** °F
